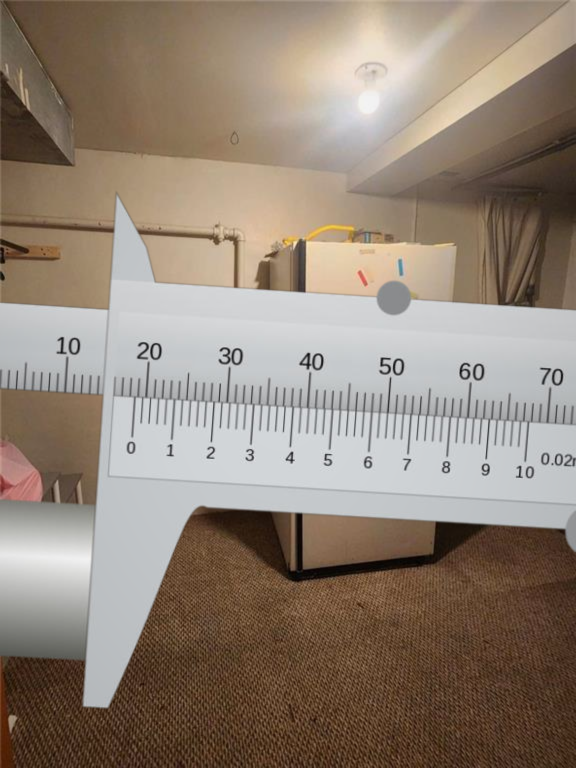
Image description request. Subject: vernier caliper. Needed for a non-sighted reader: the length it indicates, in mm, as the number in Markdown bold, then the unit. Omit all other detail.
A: **18.6** mm
